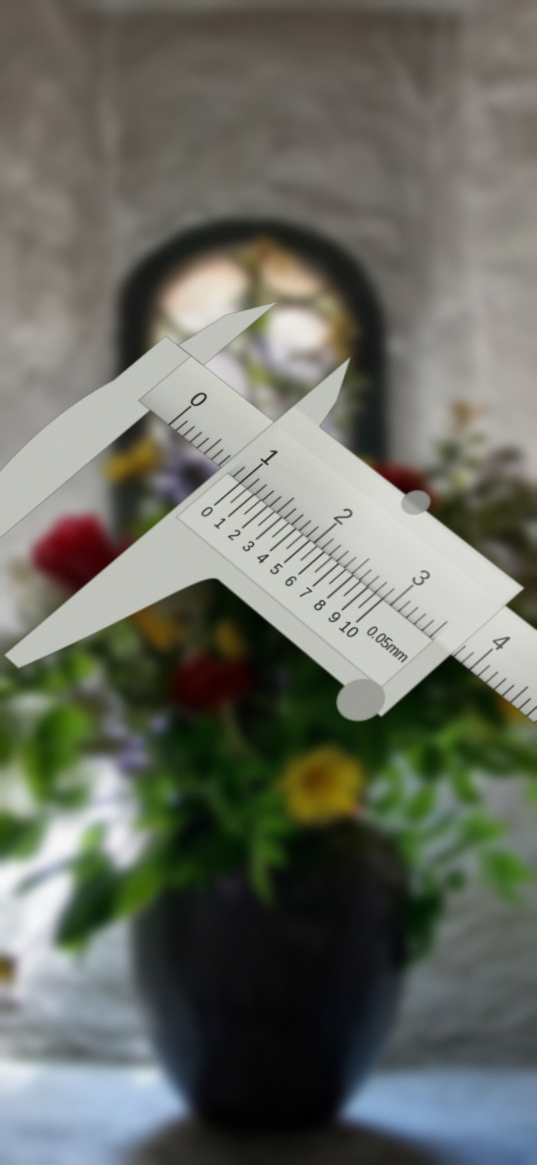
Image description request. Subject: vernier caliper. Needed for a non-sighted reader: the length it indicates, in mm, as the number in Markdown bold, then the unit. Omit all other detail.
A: **10.0** mm
